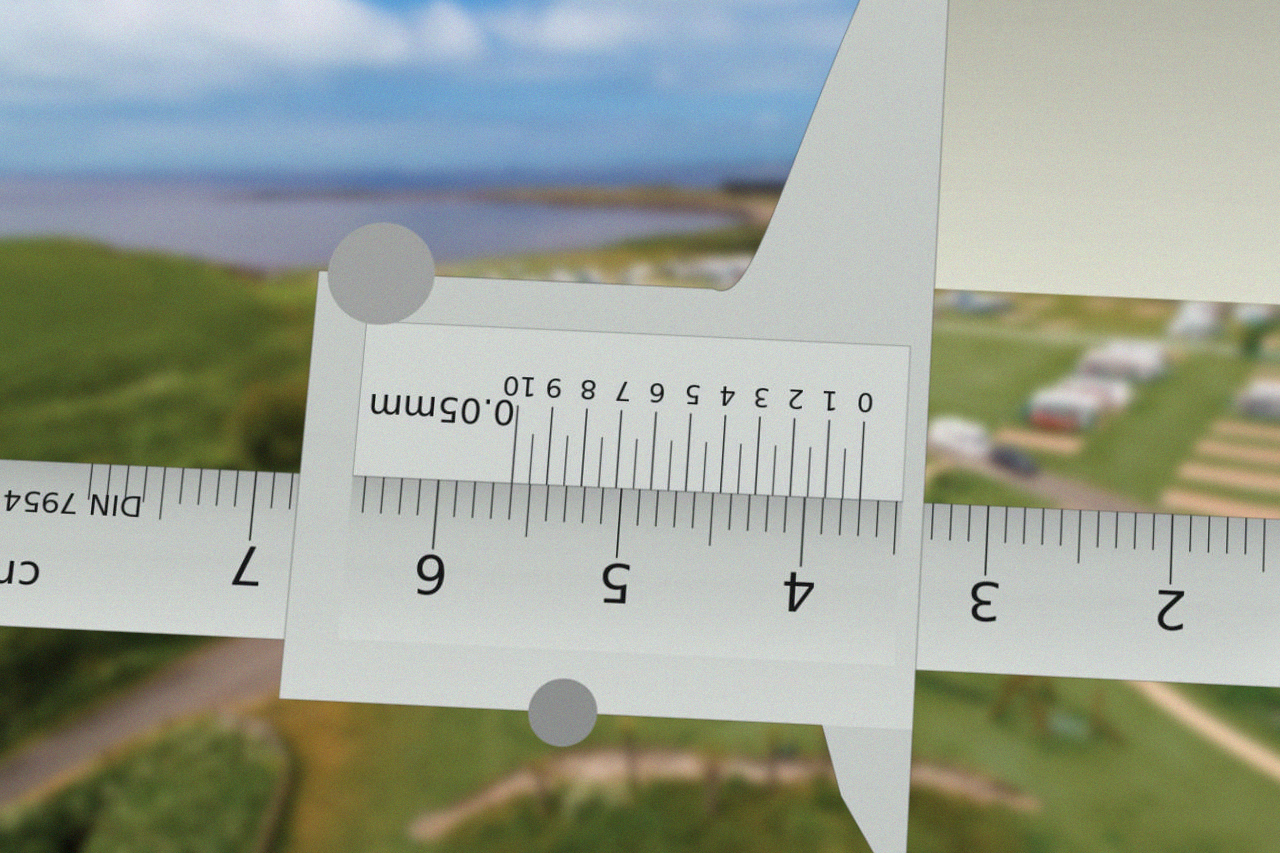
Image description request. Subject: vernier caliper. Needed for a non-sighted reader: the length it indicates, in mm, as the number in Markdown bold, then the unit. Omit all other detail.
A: **37.0** mm
